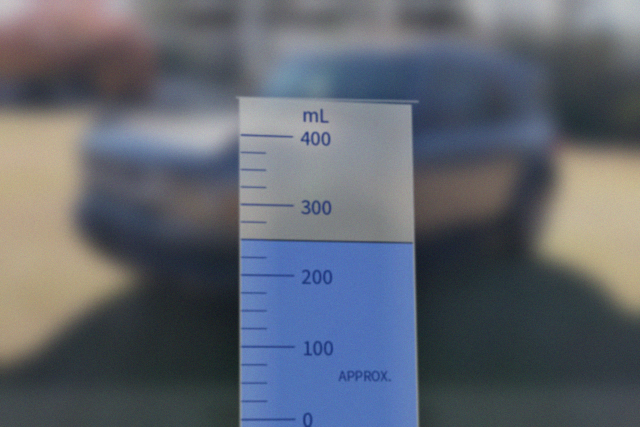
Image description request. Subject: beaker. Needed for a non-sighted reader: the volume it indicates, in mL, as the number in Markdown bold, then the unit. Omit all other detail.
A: **250** mL
